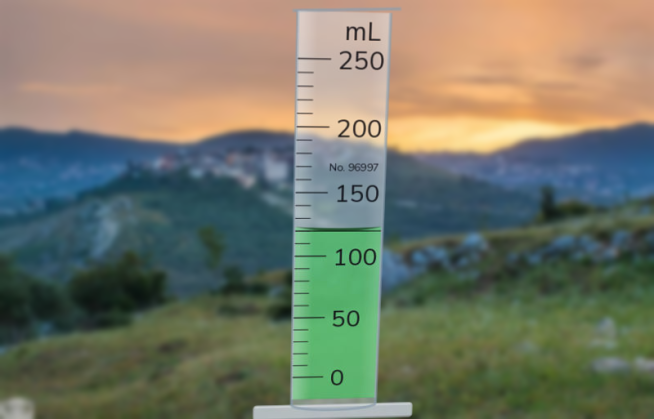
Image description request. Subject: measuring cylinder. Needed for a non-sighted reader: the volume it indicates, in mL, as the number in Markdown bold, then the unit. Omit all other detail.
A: **120** mL
